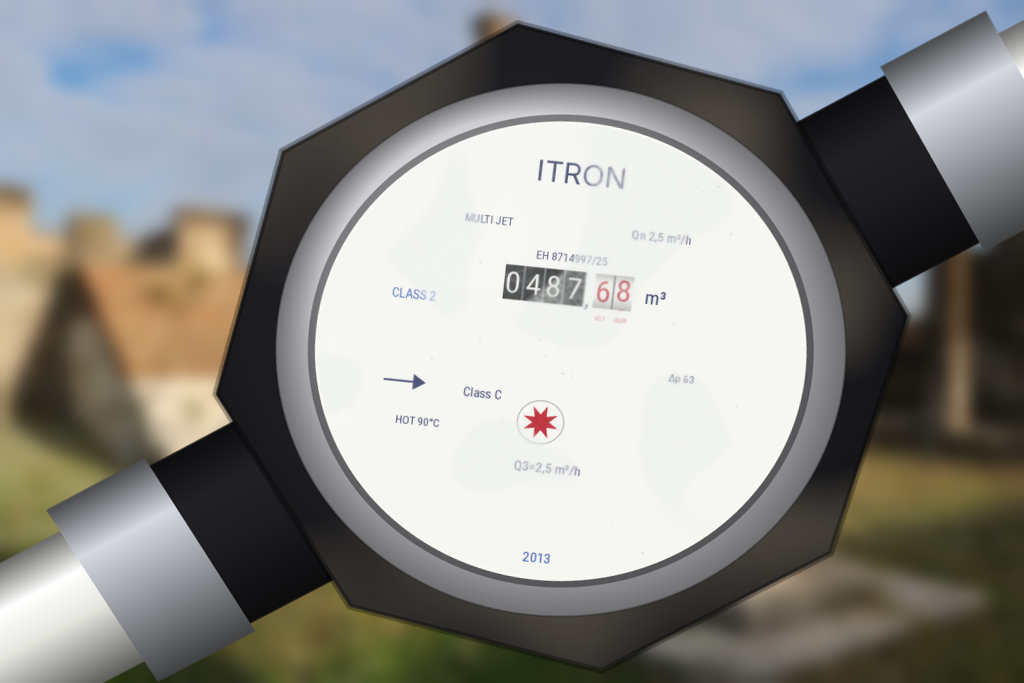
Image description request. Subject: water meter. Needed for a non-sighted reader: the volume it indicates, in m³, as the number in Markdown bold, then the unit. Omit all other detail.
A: **487.68** m³
